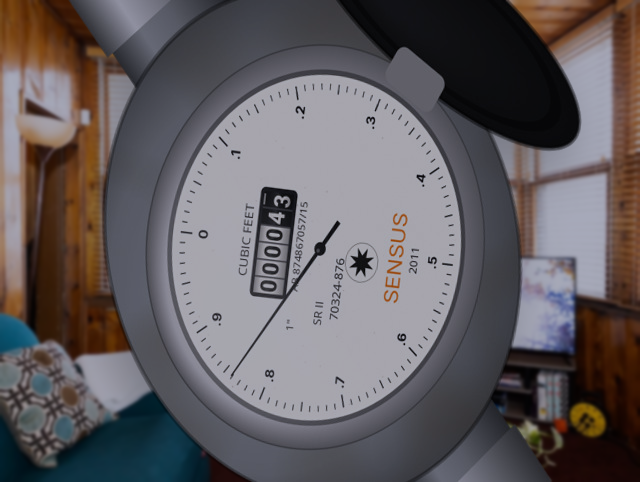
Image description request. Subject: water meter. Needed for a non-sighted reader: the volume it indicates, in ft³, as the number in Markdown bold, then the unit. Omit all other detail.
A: **42.84** ft³
